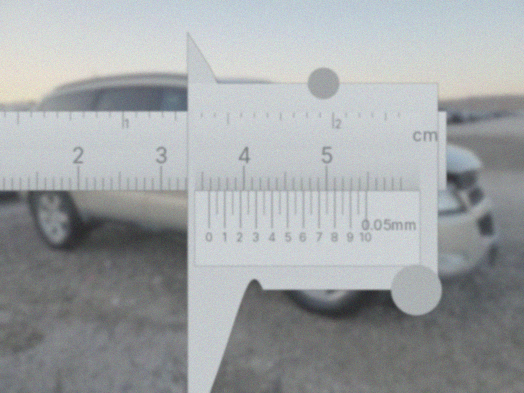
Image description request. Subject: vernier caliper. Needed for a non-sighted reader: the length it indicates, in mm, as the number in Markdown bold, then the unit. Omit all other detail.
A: **35.8** mm
